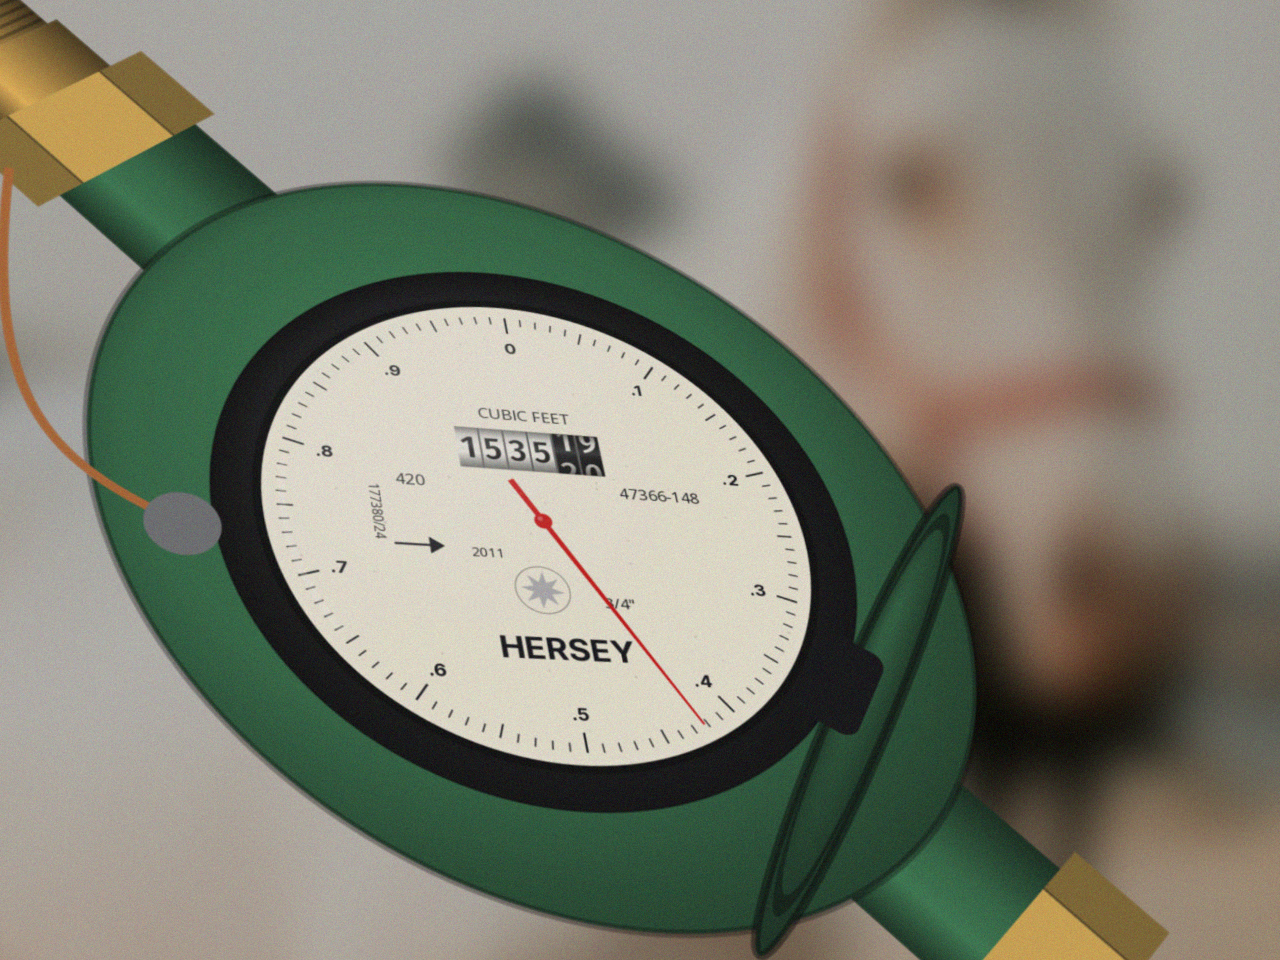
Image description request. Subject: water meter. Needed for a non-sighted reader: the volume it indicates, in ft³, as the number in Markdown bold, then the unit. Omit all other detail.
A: **153519.42** ft³
